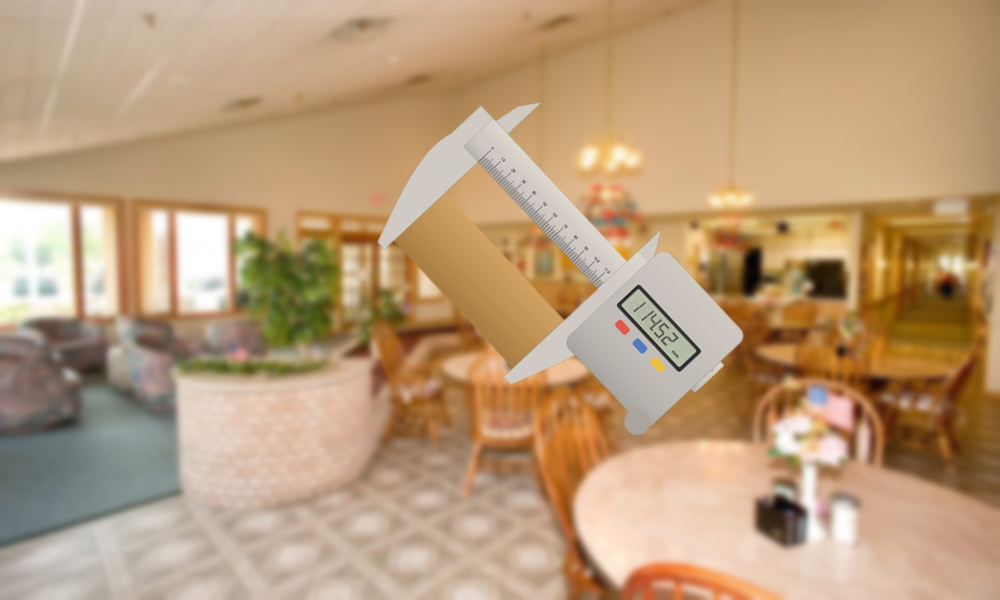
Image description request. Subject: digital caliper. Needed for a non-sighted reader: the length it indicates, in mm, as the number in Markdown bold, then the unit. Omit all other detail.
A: **114.52** mm
